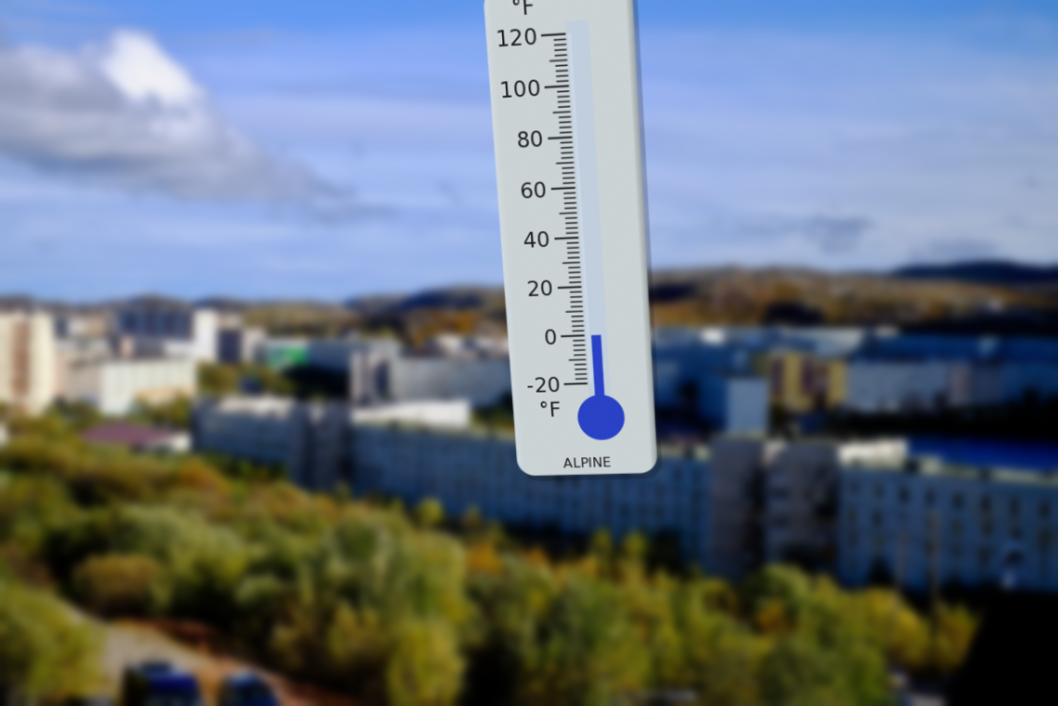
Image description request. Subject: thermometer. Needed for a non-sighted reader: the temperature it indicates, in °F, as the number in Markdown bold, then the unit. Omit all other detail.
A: **0** °F
